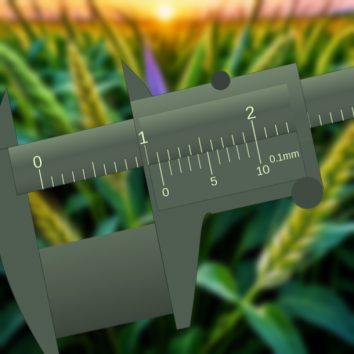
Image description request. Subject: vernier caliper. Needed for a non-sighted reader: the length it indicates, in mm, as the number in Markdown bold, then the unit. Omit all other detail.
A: **11.0** mm
